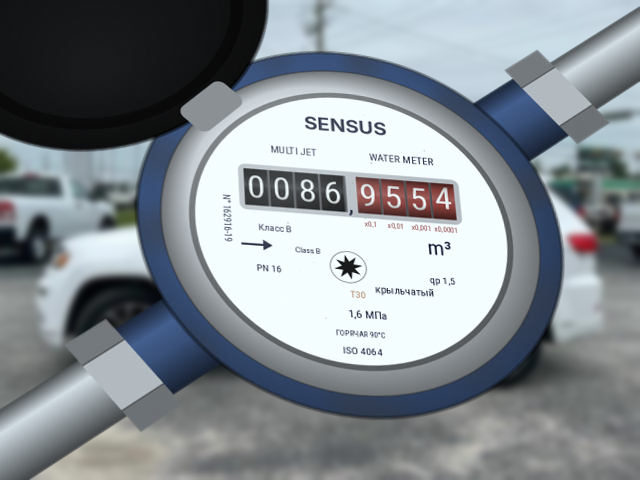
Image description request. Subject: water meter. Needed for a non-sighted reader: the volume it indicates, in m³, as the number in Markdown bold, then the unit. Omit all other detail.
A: **86.9554** m³
